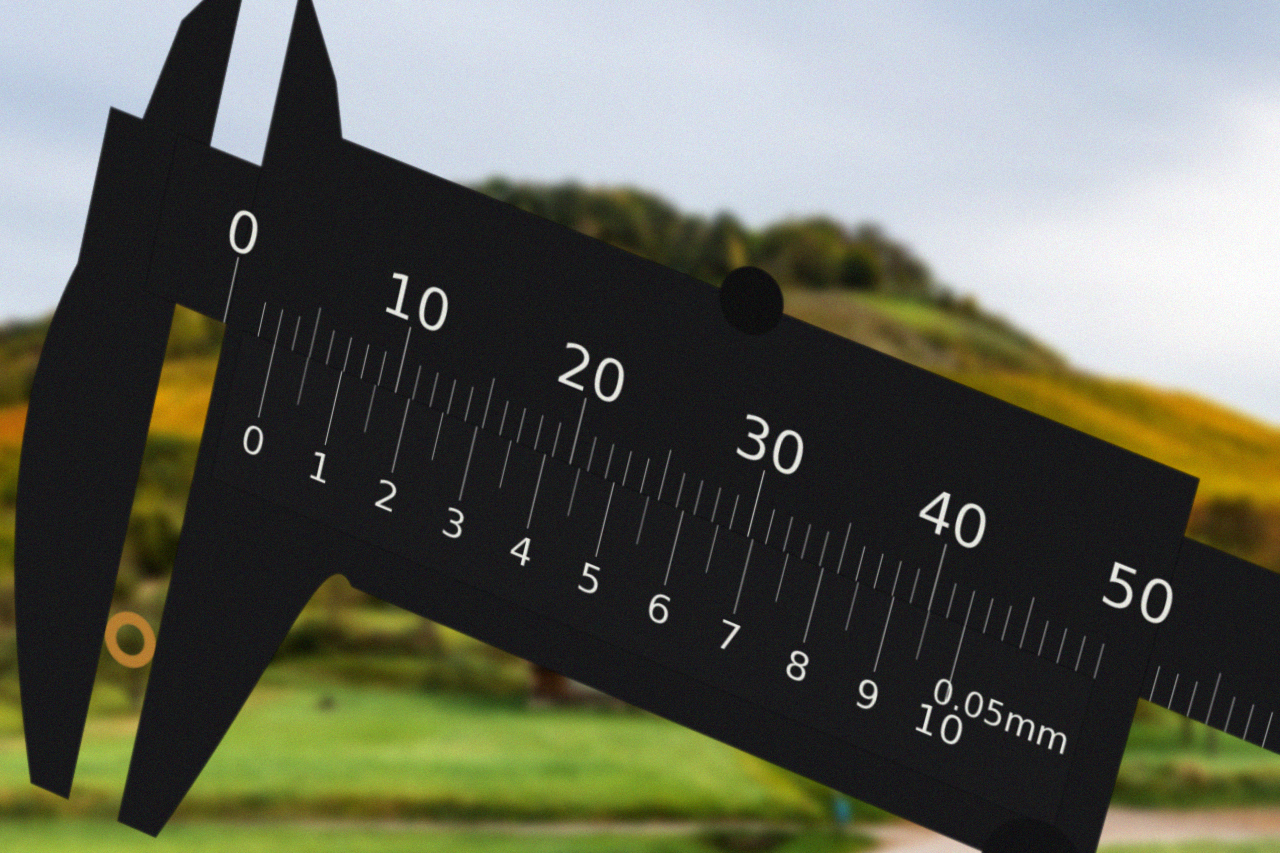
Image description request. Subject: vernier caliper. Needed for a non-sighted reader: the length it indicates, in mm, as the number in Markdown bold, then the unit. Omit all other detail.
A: **3.0** mm
